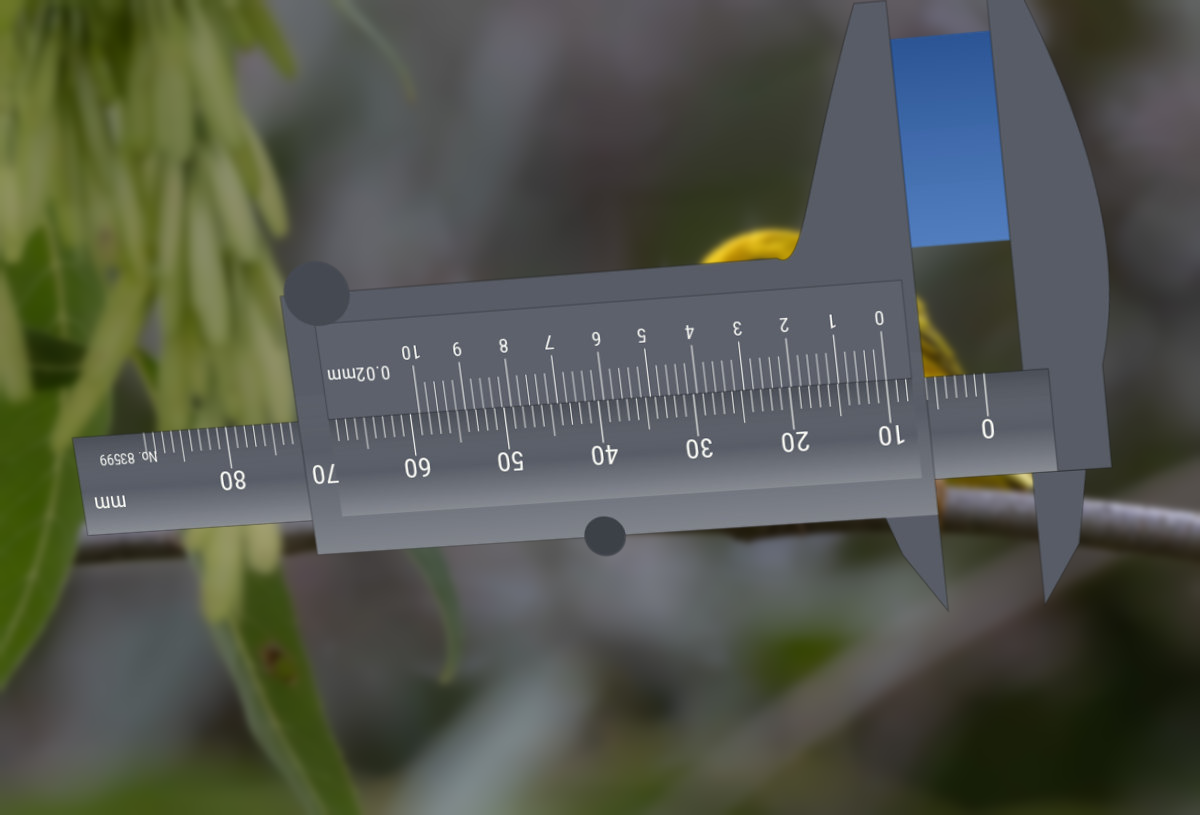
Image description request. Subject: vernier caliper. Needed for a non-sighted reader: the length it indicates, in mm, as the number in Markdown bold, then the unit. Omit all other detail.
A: **10.0** mm
